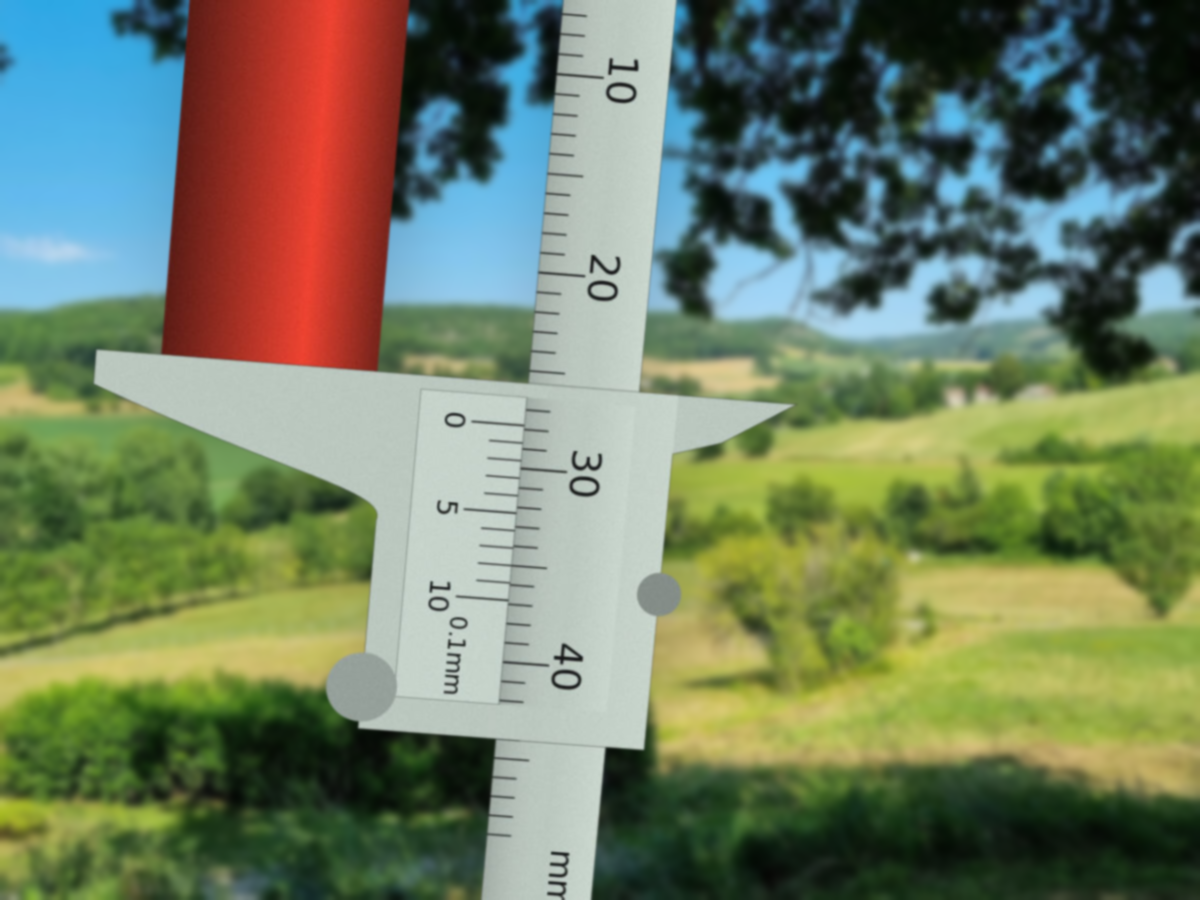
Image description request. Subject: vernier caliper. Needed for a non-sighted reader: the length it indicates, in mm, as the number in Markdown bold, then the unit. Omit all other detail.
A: **27.8** mm
